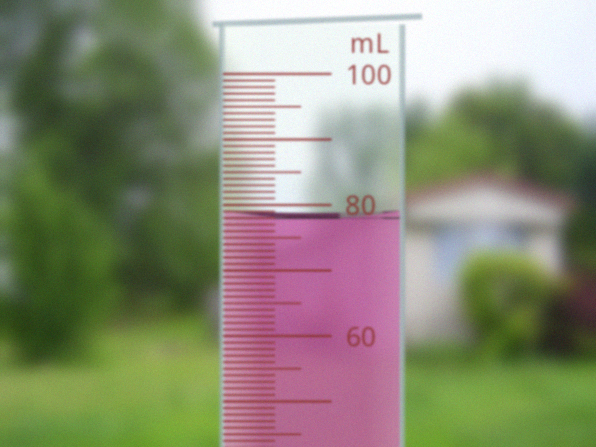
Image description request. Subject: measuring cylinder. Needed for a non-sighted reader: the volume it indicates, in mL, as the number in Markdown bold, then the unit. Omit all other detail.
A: **78** mL
